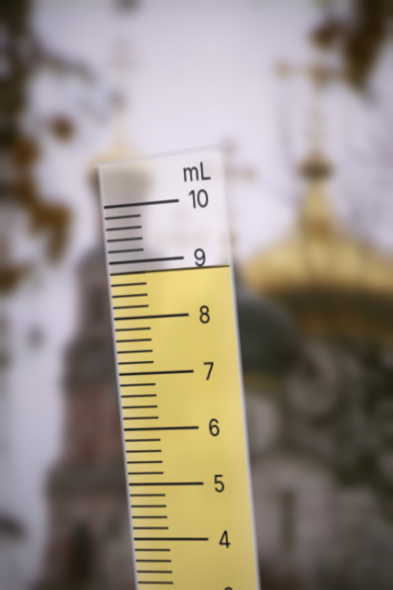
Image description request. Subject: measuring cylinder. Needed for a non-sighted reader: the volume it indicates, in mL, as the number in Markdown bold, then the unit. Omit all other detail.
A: **8.8** mL
